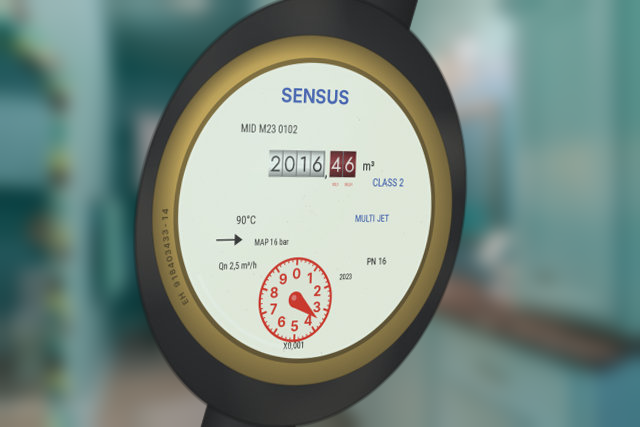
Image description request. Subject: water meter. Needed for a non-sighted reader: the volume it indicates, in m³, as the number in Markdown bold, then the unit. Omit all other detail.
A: **2016.463** m³
